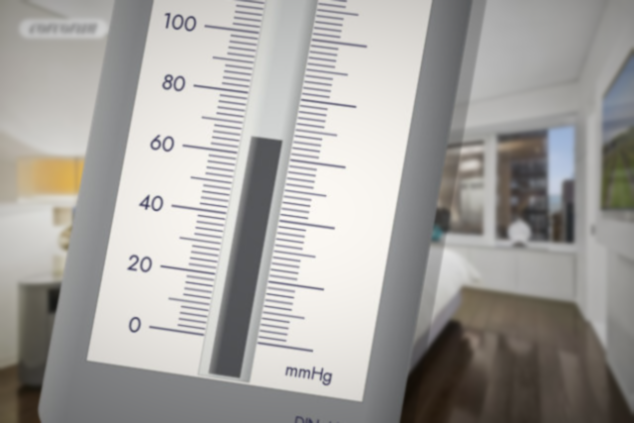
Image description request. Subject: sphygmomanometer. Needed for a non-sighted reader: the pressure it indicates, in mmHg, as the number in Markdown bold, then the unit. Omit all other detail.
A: **66** mmHg
